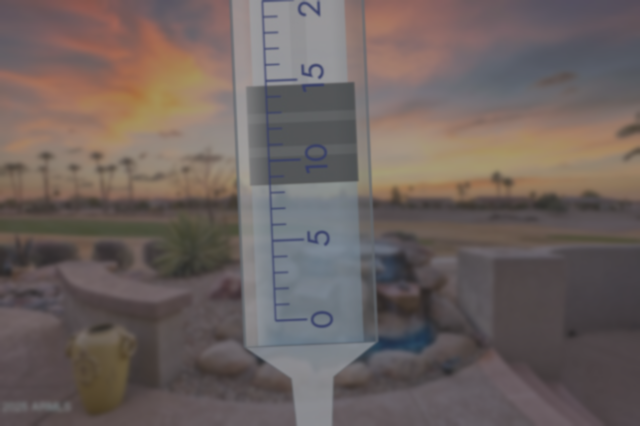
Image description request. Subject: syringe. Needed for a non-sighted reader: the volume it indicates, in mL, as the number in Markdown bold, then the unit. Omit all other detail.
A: **8.5** mL
